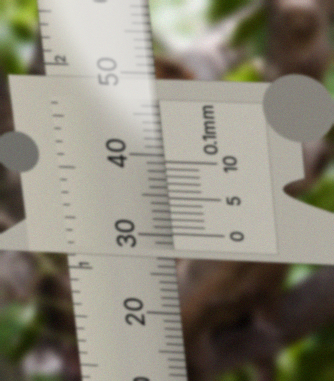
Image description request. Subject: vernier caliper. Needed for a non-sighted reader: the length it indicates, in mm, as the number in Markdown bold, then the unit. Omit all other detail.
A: **30.2** mm
